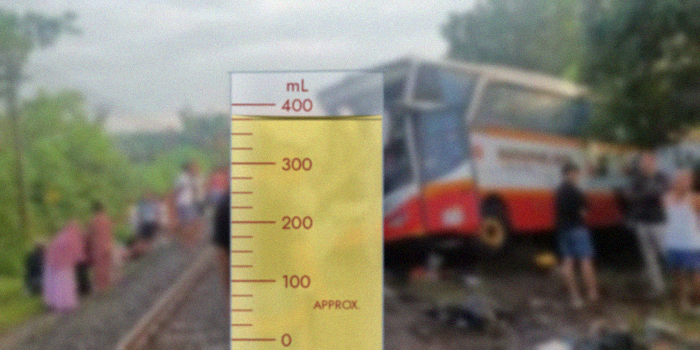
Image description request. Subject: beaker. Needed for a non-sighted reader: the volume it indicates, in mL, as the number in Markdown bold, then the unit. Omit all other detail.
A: **375** mL
